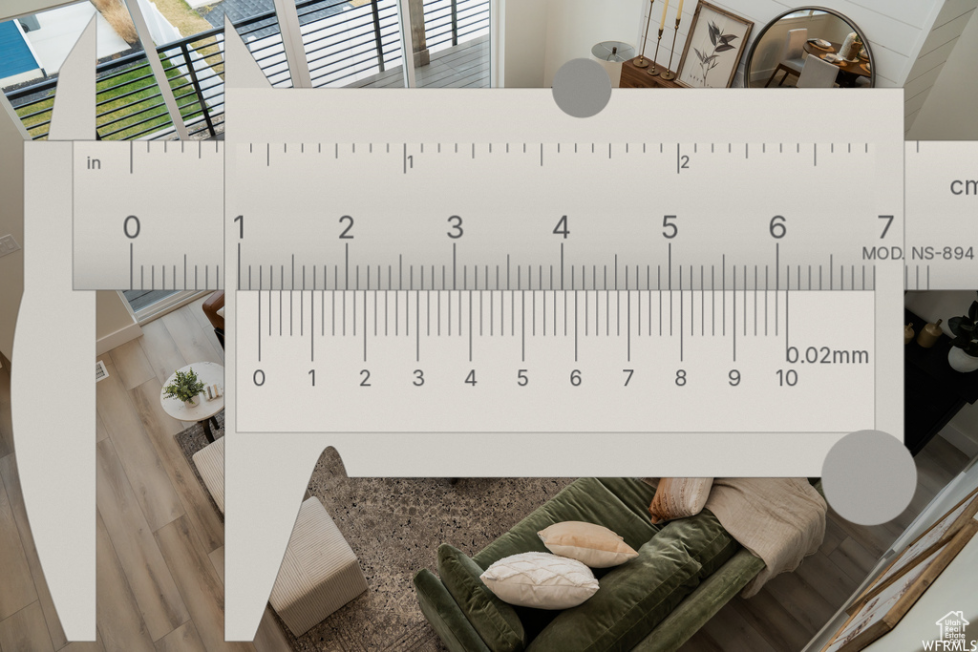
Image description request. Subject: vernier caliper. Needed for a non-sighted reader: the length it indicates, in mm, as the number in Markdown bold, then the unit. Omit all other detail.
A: **11.9** mm
